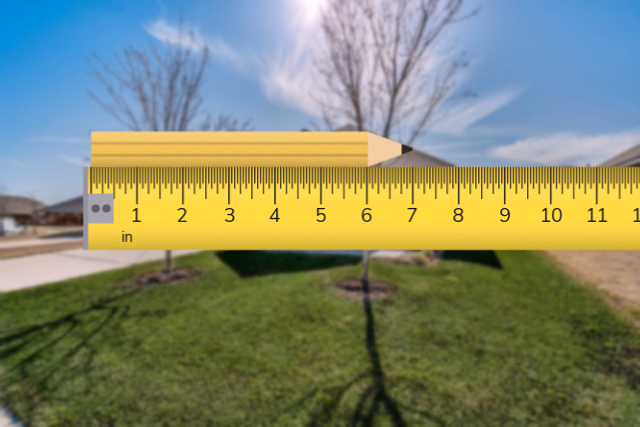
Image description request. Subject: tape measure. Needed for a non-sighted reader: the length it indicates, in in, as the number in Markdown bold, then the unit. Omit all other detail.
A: **7** in
